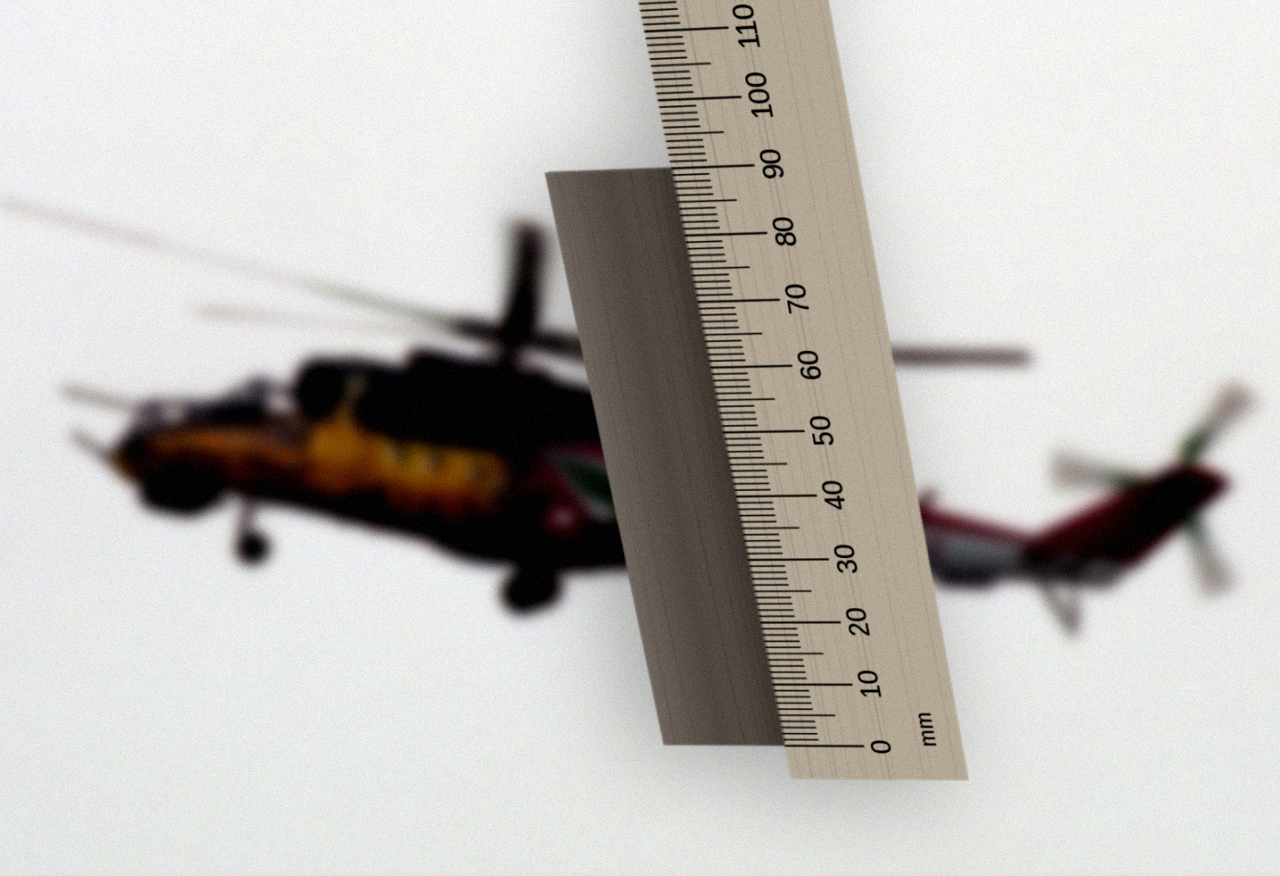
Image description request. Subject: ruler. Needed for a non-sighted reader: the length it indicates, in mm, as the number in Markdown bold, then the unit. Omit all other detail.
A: **90** mm
